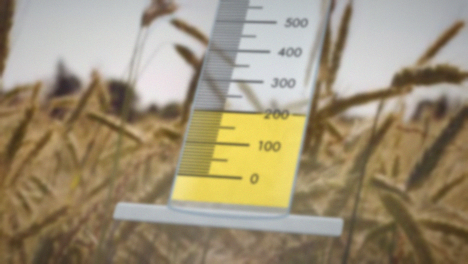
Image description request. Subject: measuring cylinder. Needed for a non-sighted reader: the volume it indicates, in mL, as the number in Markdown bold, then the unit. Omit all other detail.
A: **200** mL
